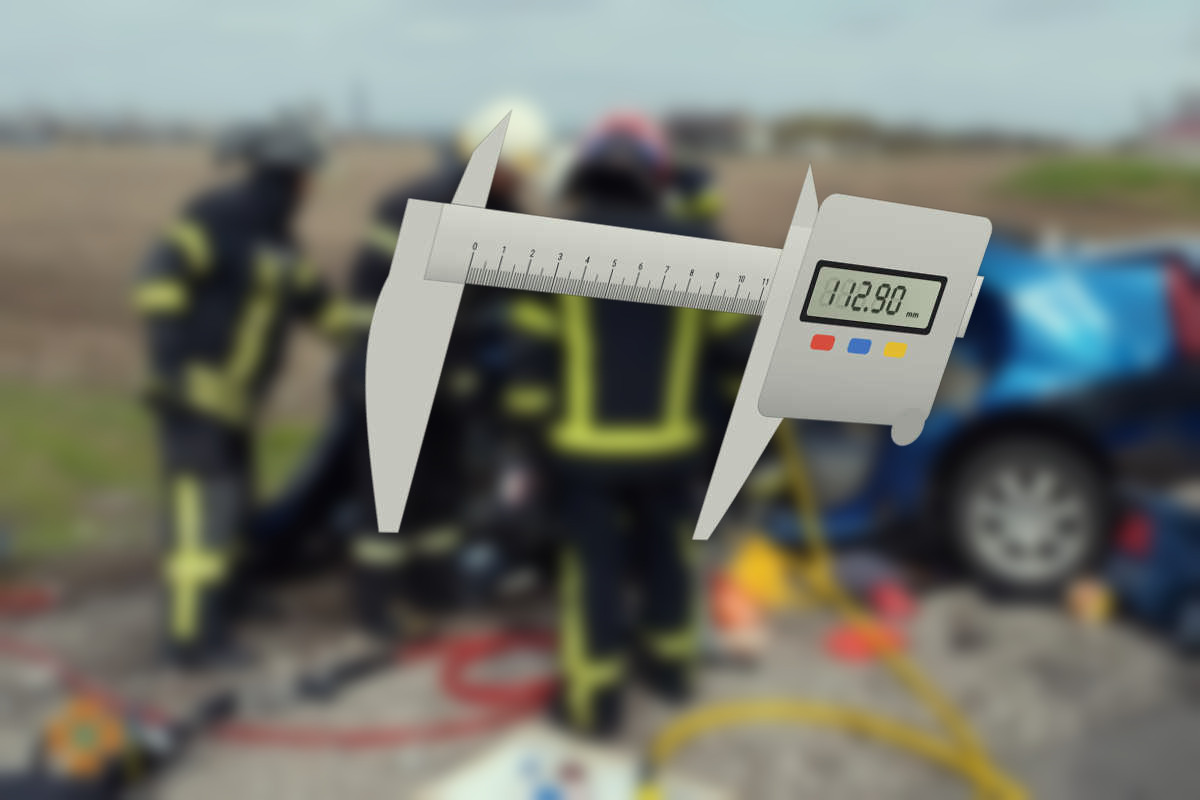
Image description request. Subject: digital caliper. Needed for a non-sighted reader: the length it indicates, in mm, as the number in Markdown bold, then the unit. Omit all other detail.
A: **112.90** mm
